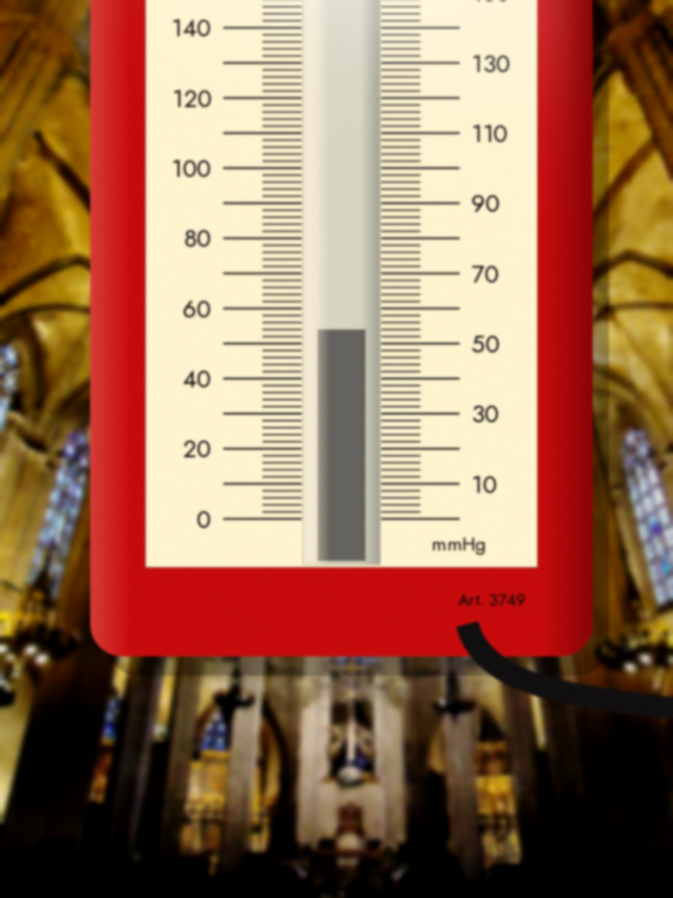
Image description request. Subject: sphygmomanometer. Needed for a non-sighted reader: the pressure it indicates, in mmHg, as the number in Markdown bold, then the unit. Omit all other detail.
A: **54** mmHg
